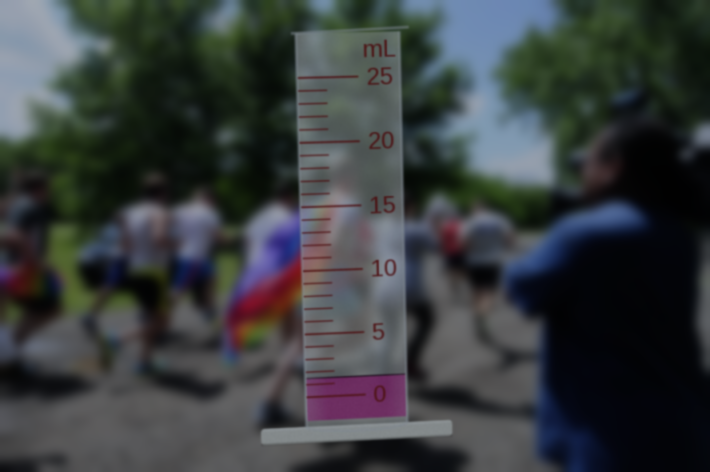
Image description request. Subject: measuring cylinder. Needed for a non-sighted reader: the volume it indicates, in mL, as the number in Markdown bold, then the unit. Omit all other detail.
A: **1.5** mL
